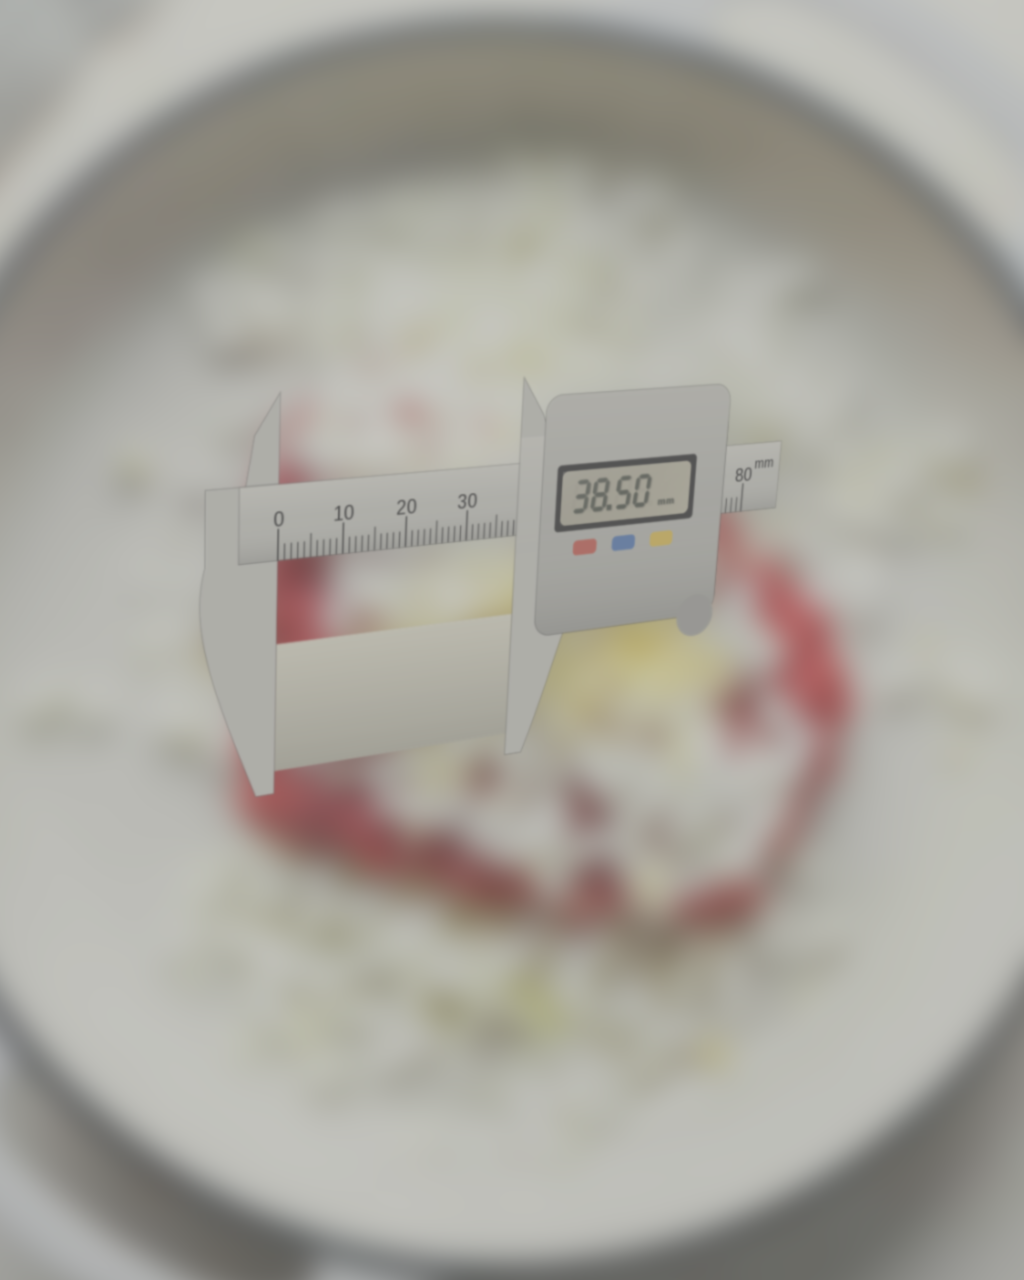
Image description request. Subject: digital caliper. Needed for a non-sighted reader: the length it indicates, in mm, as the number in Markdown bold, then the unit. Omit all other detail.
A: **38.50** mm
